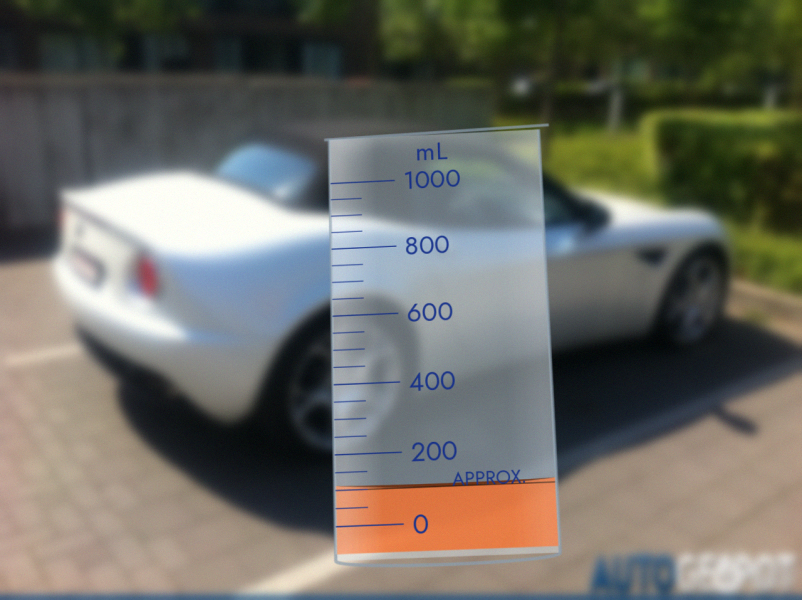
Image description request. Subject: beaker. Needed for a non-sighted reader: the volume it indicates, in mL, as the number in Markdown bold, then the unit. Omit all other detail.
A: **100** mL
